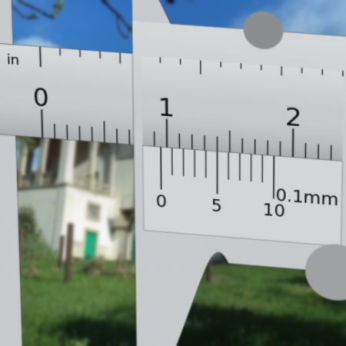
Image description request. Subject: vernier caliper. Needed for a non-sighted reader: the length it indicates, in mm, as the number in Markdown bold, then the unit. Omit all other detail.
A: **9.5** mm
